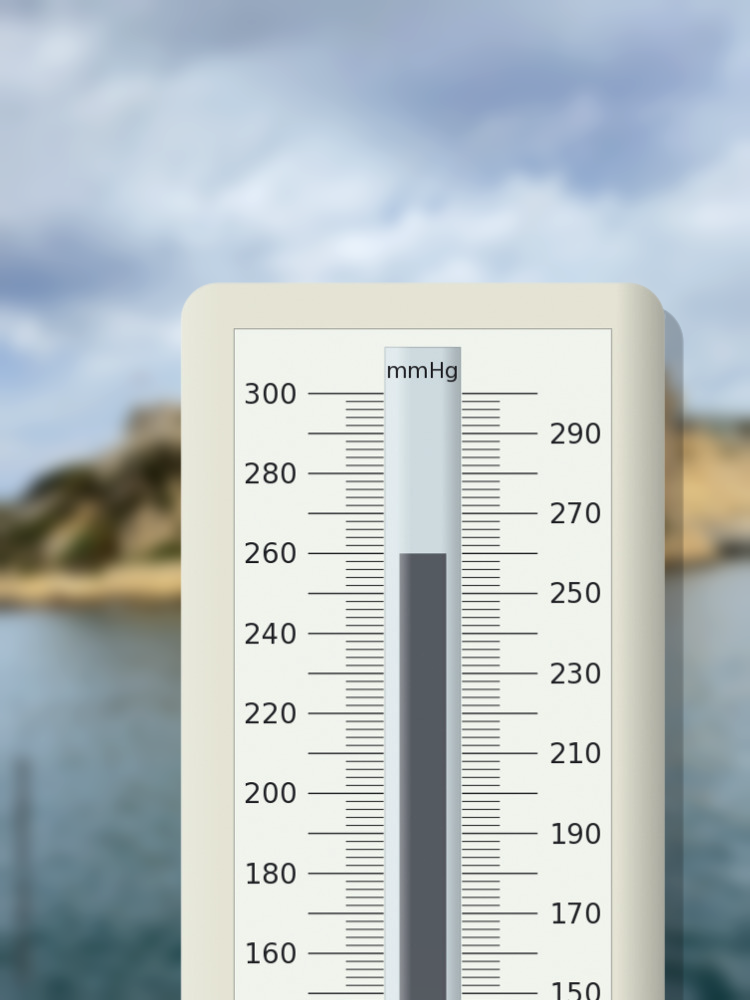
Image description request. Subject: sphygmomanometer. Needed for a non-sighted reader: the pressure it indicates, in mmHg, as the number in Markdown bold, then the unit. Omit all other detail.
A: **260** mmHg
